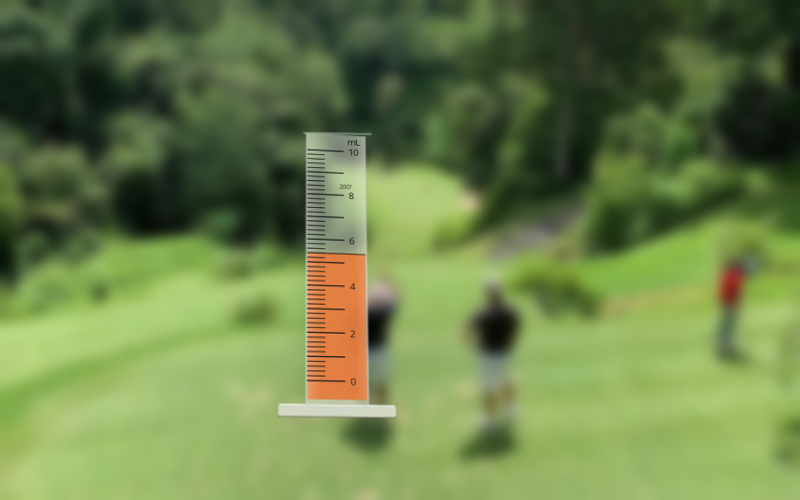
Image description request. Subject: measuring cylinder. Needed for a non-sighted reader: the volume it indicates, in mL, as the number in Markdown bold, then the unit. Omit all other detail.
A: **5.4** mL
